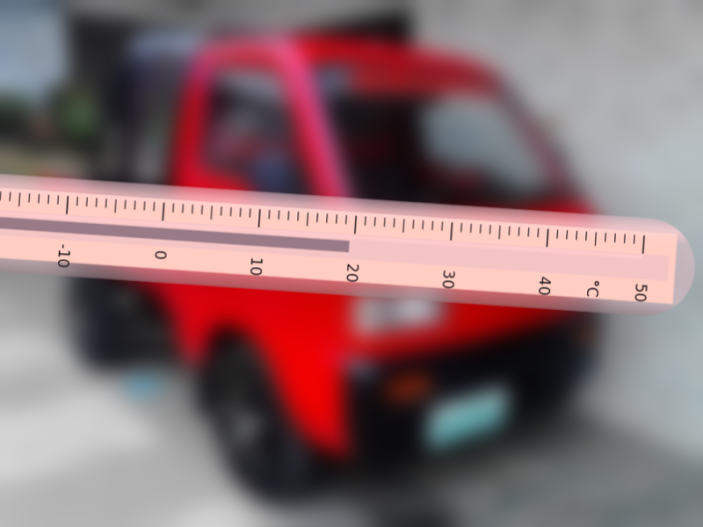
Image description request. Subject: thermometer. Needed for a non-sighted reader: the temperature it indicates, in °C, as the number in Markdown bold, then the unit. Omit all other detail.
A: **19.5** °C
